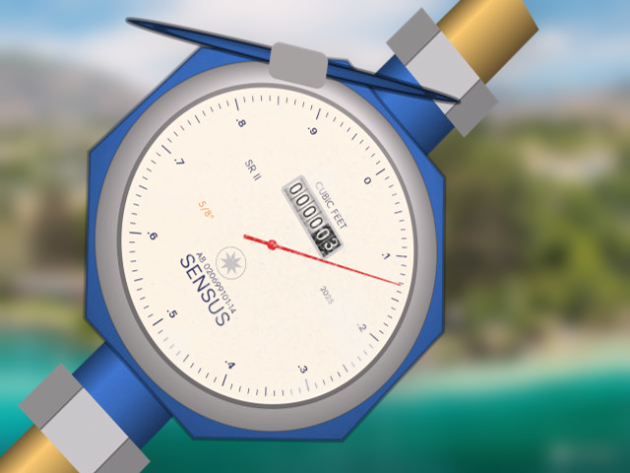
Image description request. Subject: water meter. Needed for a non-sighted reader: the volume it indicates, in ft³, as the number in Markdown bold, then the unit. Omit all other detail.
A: **3.13** ft³
